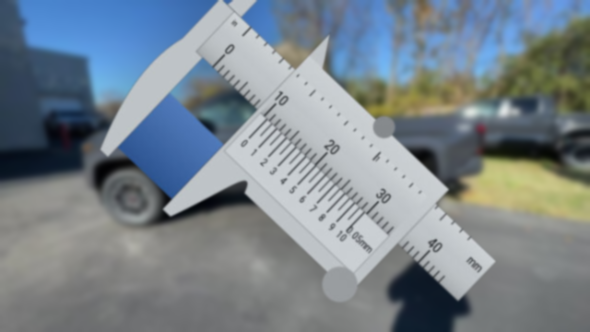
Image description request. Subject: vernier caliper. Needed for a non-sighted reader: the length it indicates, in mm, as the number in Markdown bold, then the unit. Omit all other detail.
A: **10.6** mm
